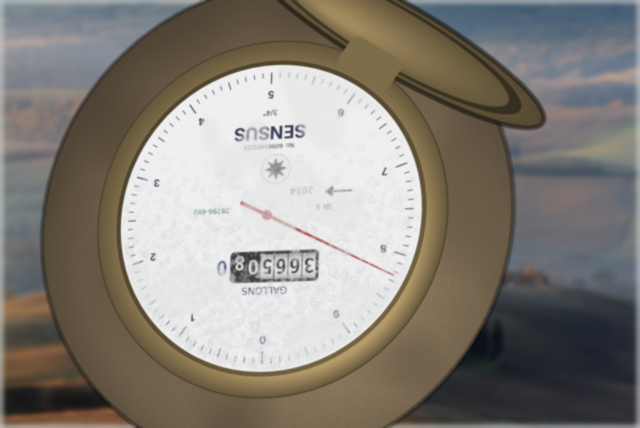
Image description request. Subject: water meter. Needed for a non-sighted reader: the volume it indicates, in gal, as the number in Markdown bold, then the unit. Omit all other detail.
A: **3665078.2** gal
